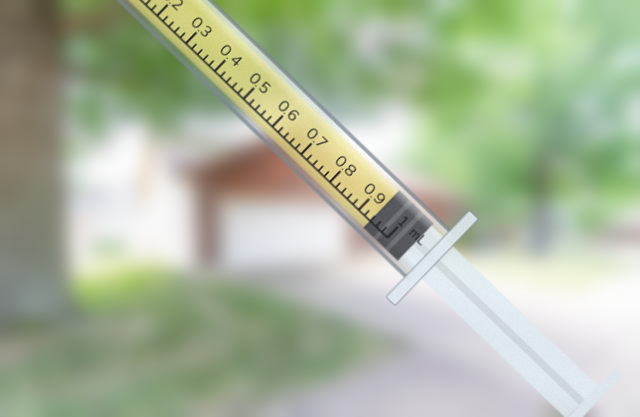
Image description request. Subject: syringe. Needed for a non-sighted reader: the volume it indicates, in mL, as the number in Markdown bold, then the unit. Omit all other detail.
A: **0.94** mL
